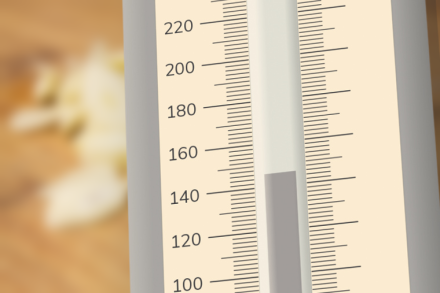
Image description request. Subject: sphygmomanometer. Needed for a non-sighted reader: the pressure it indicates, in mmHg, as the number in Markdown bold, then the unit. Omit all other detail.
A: **146** mmHg
